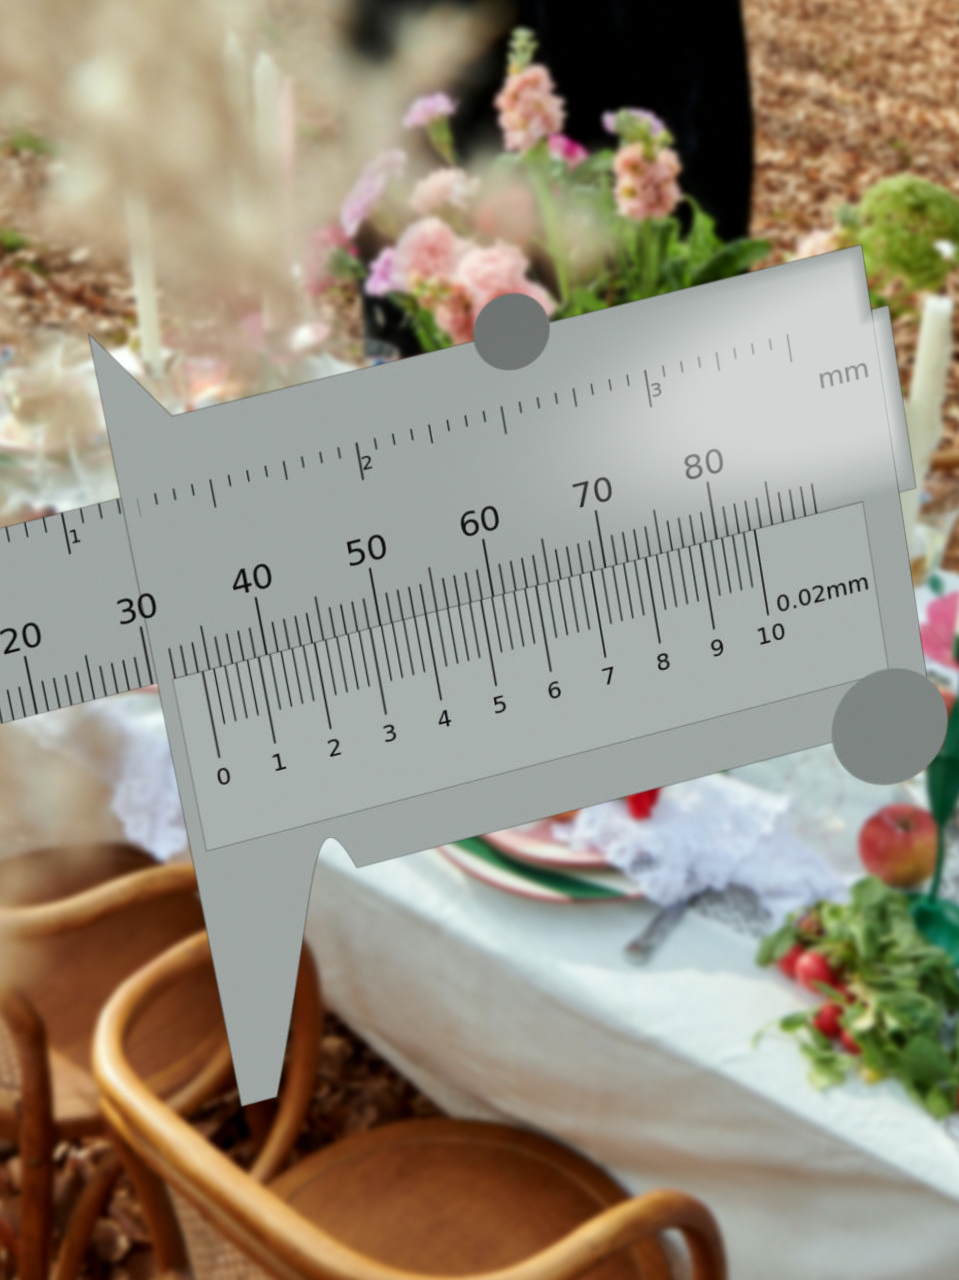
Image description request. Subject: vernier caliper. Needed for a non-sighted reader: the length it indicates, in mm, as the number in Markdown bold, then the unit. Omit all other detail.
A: **34.4** mm
